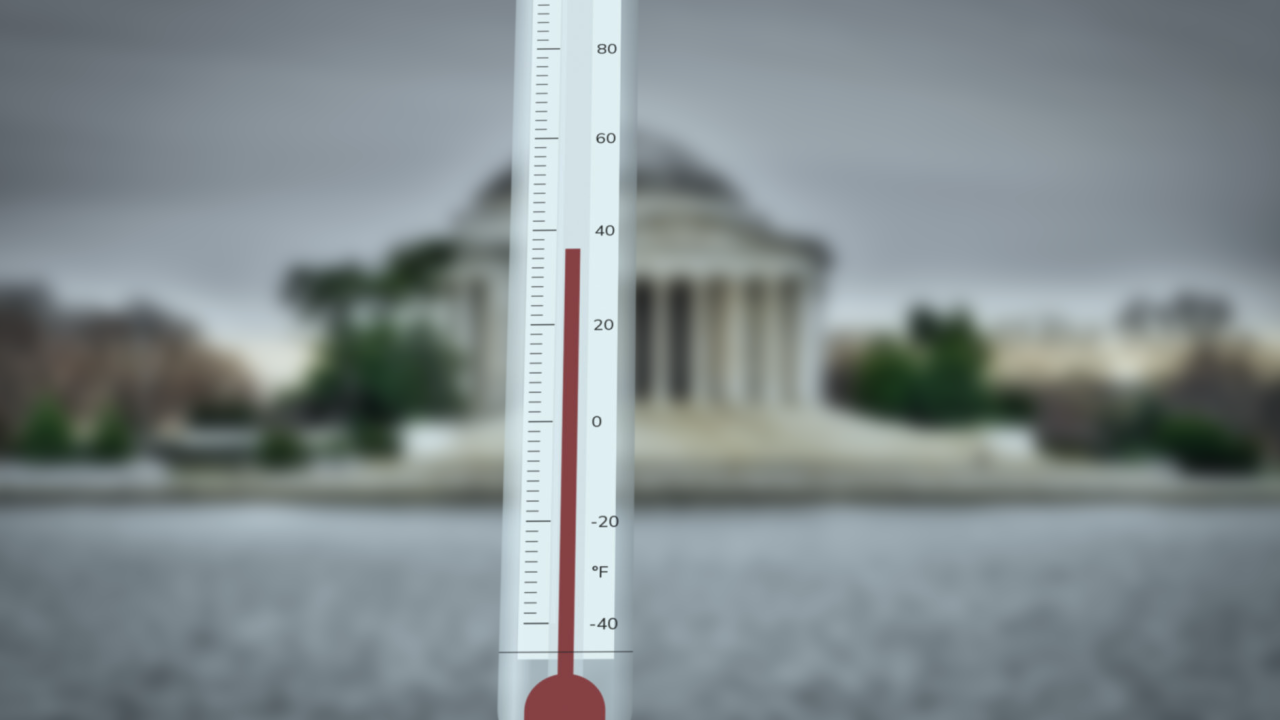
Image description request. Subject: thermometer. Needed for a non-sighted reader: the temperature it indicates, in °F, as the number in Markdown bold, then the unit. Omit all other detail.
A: **36** °F
